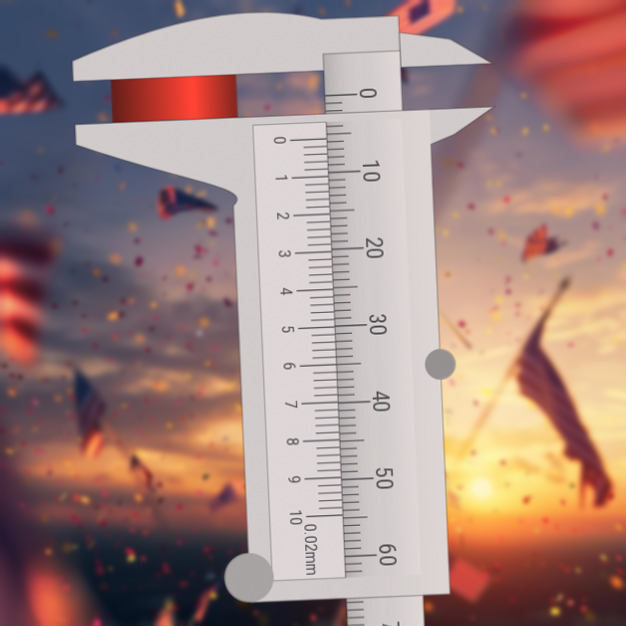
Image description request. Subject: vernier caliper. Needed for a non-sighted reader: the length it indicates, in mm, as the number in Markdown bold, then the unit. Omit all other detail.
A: **5.6** mm
